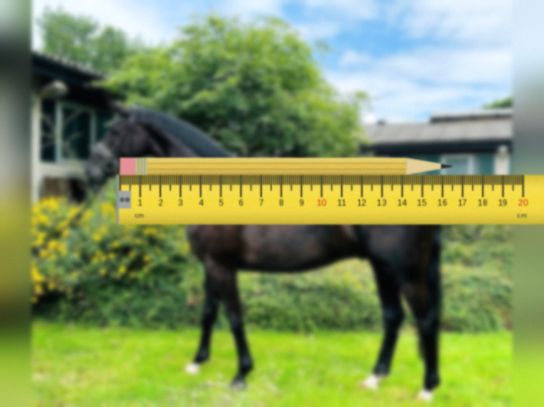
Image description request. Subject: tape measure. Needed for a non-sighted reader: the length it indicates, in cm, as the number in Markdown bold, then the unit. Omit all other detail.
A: **16.5** cm
